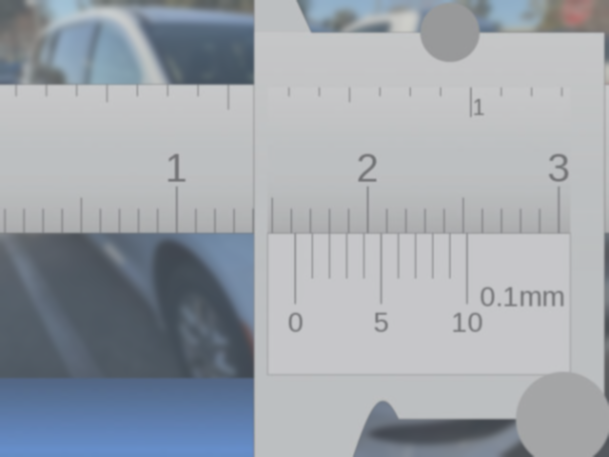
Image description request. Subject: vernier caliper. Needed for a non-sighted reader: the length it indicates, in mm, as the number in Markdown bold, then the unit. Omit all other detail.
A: **16.2** mm
